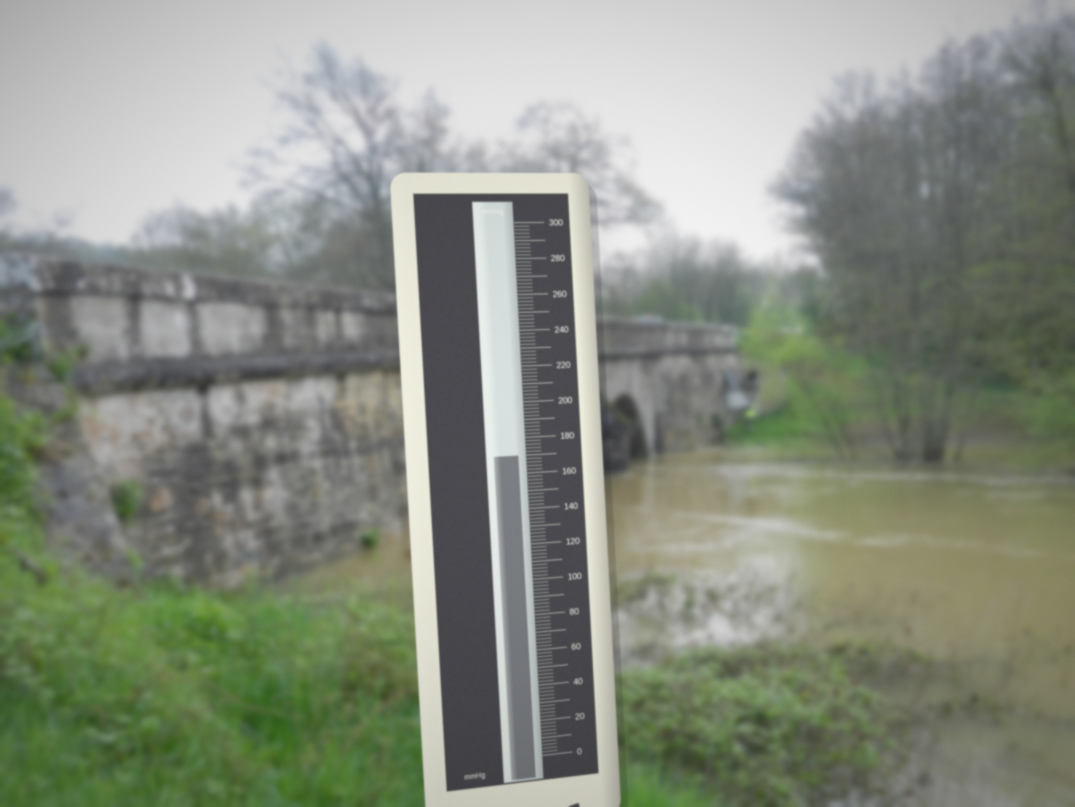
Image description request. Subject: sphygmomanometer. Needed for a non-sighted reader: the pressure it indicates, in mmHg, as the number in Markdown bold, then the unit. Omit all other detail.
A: **170** mmHg
